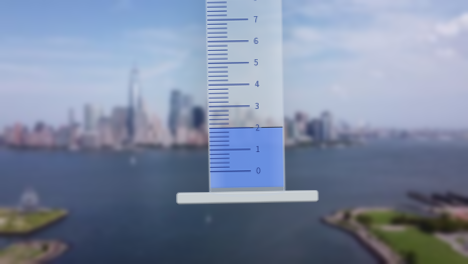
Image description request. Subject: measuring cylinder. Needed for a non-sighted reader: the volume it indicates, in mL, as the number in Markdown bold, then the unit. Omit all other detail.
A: **2** mL
